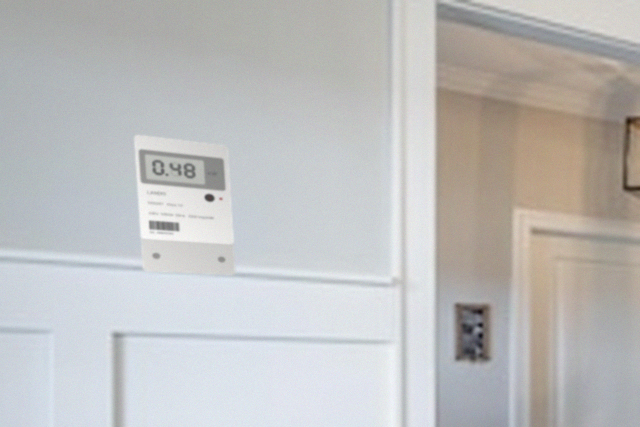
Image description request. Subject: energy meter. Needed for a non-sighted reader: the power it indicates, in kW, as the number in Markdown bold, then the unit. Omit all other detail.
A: **0.48** kW
